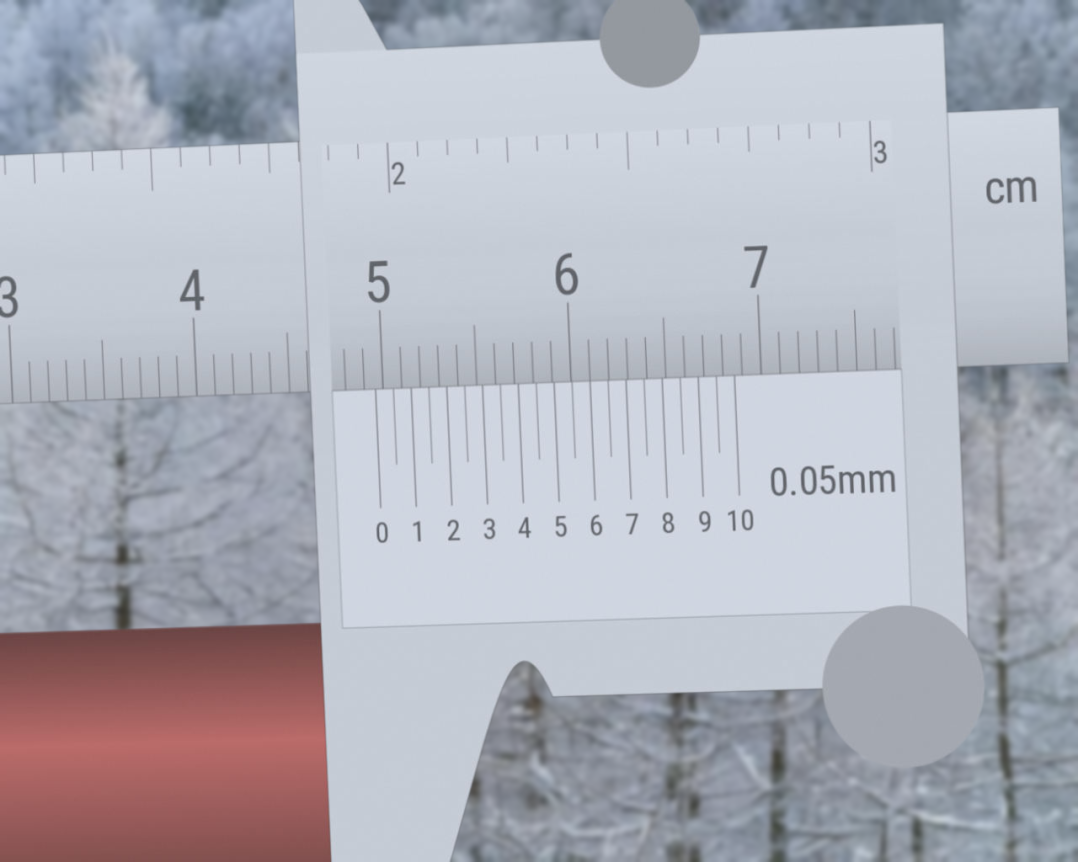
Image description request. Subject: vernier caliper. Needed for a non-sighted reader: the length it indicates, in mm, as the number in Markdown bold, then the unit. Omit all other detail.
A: **49.6** mm
